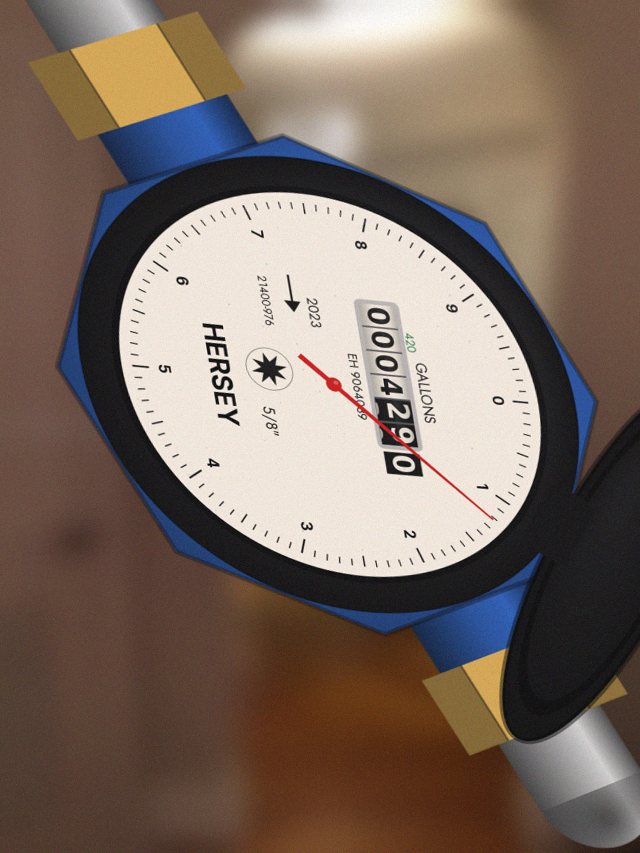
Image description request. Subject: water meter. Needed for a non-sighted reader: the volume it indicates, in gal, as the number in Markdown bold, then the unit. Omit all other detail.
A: **4291.2** gal
